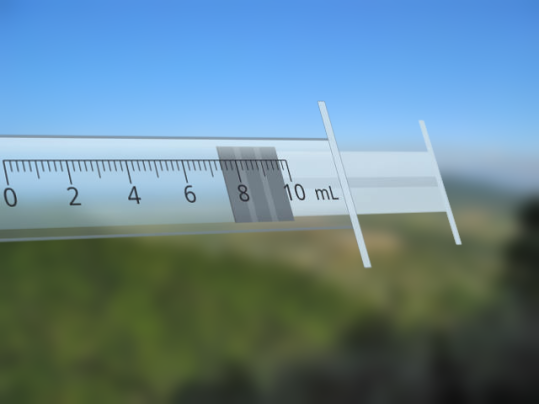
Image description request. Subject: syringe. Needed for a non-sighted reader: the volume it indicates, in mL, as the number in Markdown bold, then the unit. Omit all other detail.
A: **7.4** mL
